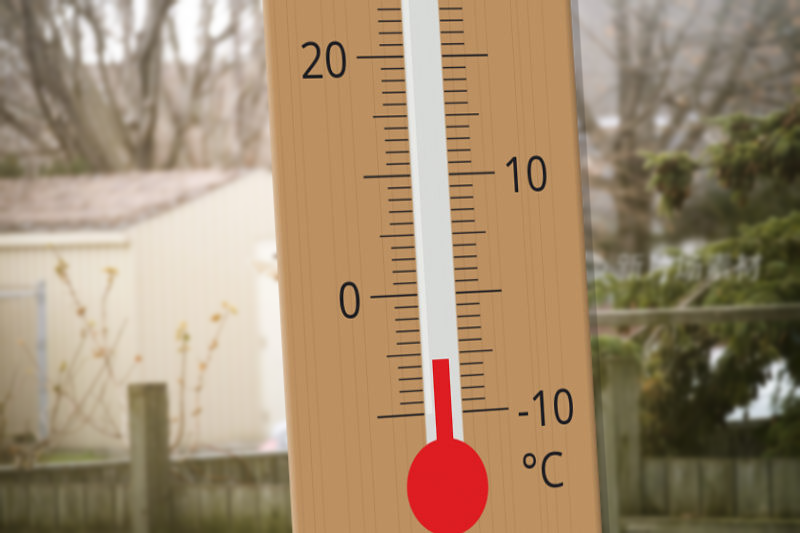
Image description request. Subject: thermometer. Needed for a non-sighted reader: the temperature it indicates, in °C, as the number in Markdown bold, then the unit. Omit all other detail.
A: **-5.5** °C
